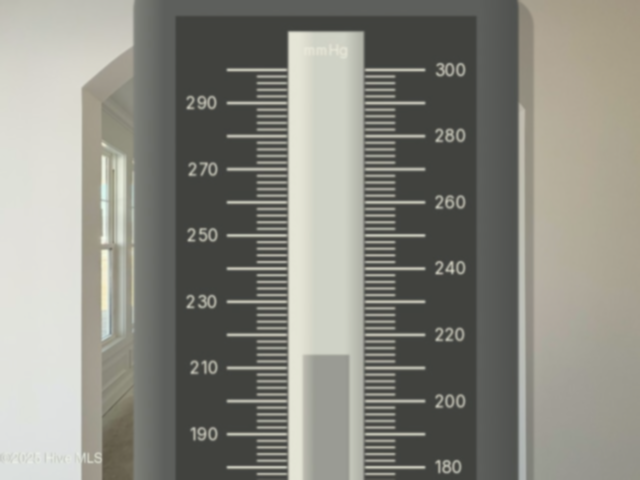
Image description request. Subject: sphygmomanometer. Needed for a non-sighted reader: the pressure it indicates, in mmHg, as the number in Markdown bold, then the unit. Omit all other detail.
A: **214** mmHg
